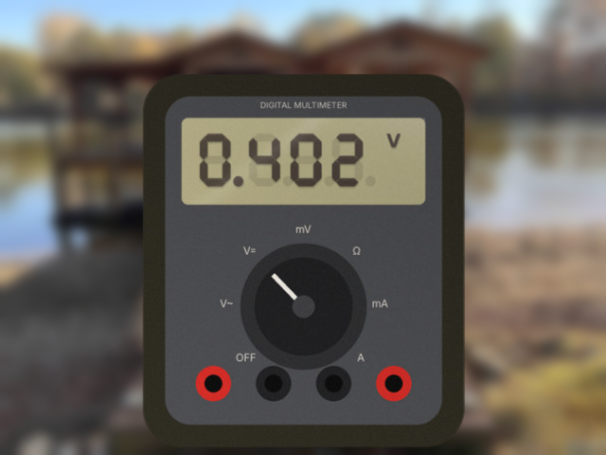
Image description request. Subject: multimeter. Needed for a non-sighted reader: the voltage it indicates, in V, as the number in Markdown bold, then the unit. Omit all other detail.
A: **0.402** V
